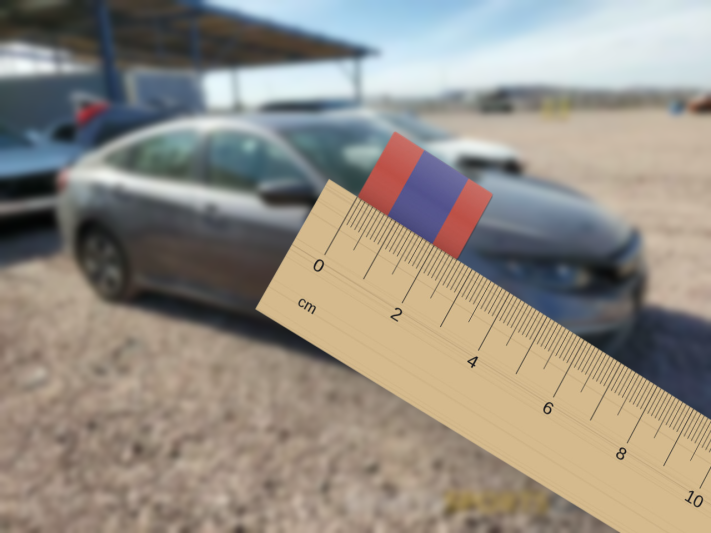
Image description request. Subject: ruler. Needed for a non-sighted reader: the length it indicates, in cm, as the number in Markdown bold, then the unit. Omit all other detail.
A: **2.6** cm
